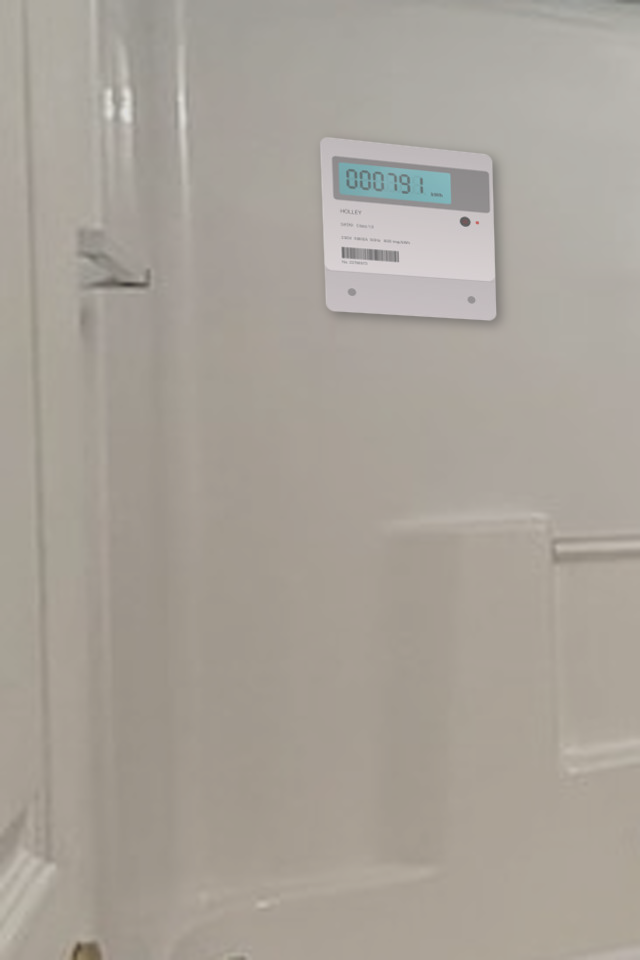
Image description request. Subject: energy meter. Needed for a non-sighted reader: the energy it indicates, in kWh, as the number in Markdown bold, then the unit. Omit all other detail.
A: **791** kWh
